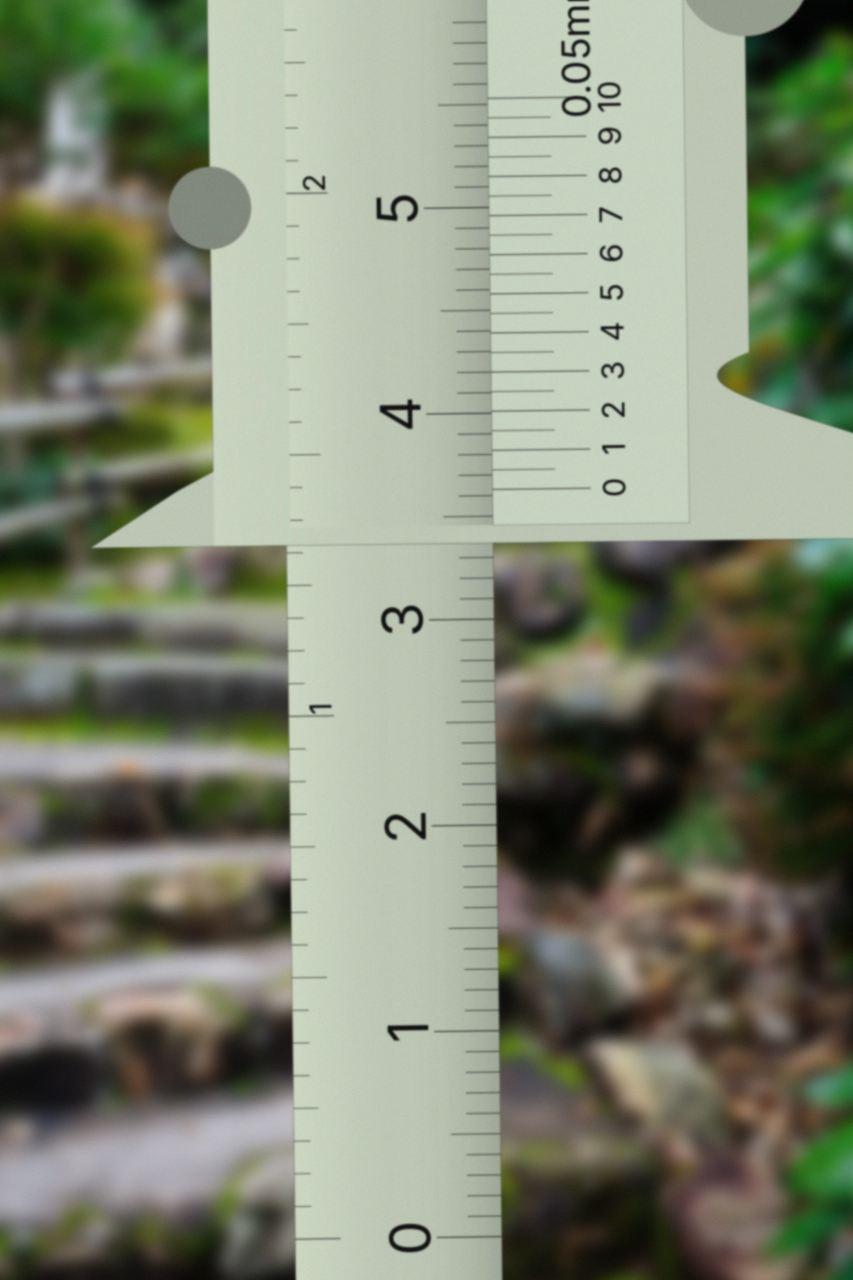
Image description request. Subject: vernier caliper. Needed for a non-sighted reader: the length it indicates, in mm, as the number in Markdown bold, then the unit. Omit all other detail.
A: **36.3** mm
